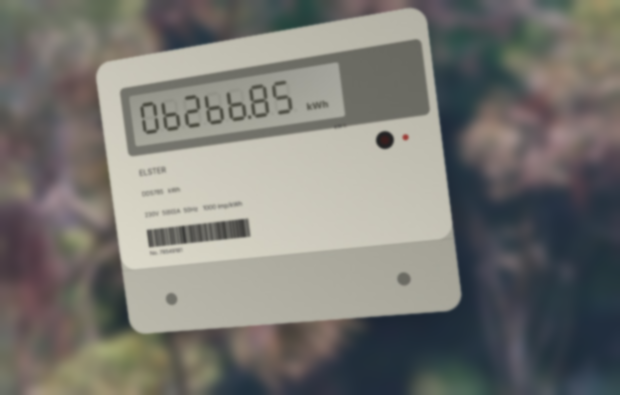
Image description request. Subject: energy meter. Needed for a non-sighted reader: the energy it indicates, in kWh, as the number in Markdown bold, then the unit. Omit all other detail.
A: **6266.85** kWh
